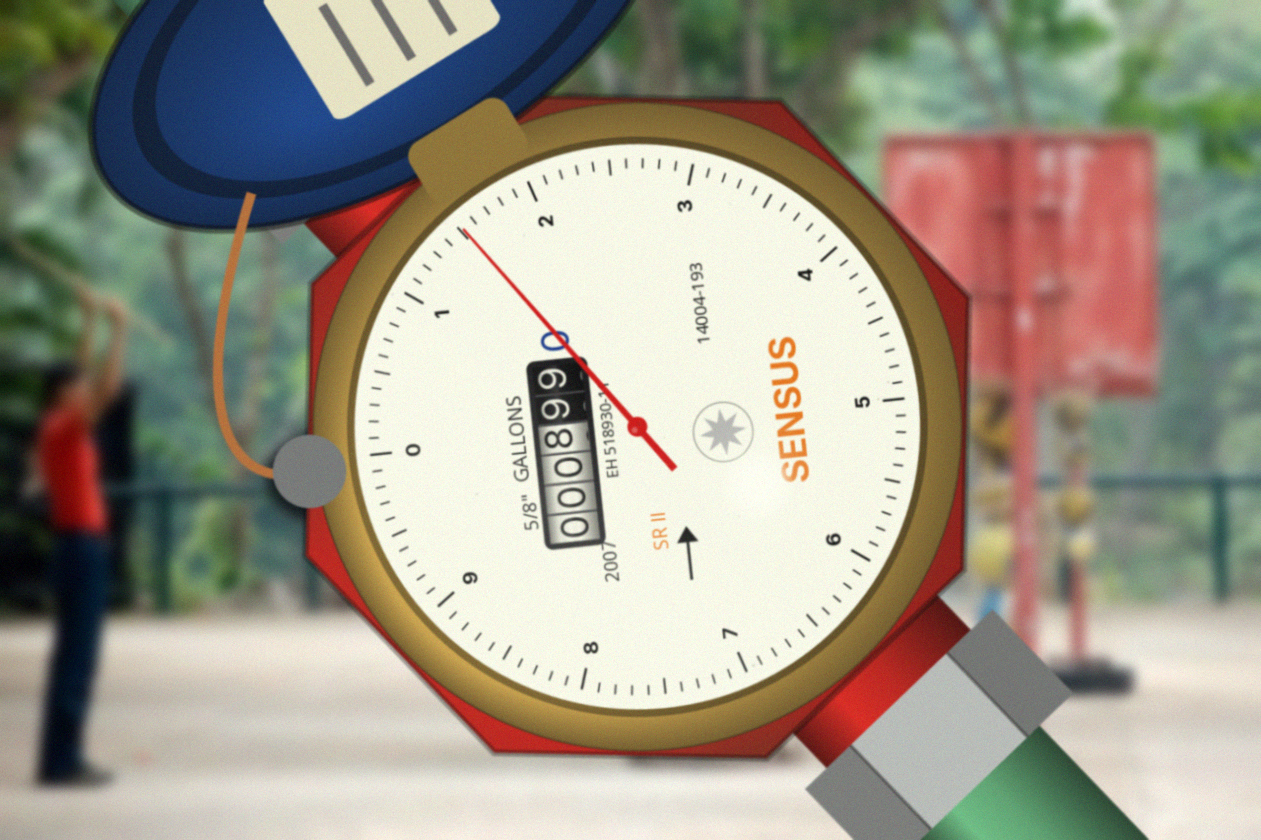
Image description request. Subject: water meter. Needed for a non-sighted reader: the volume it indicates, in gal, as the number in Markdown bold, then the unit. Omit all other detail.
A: **8991.5** gal
